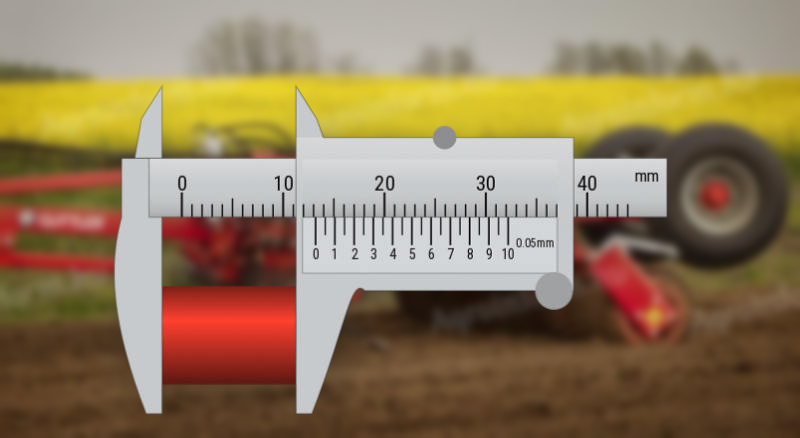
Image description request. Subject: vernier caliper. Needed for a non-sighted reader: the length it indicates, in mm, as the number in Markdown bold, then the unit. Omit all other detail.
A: **13.2** mm
